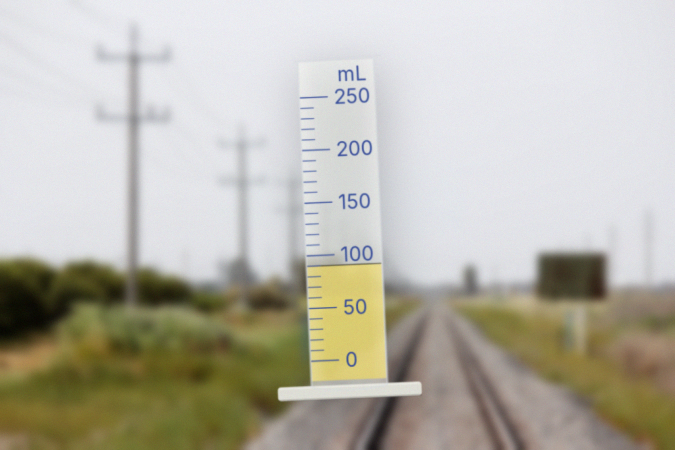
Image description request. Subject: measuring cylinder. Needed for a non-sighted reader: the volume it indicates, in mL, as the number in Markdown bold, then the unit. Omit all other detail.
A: **90** mL
